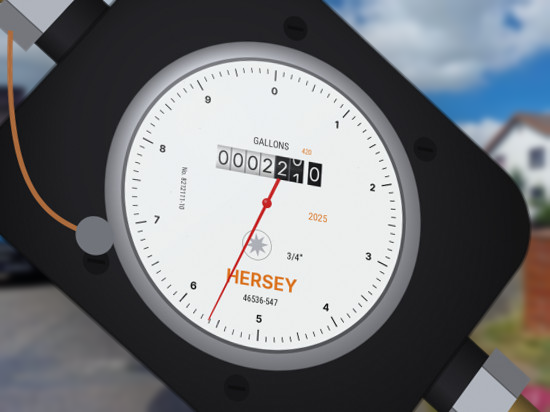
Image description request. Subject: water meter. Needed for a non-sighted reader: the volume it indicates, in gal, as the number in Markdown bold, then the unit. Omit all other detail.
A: **2205.6** gal
